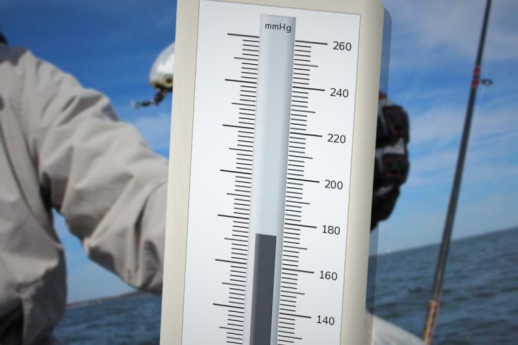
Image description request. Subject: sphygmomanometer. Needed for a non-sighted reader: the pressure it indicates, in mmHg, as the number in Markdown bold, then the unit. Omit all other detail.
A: **174** mmHg
